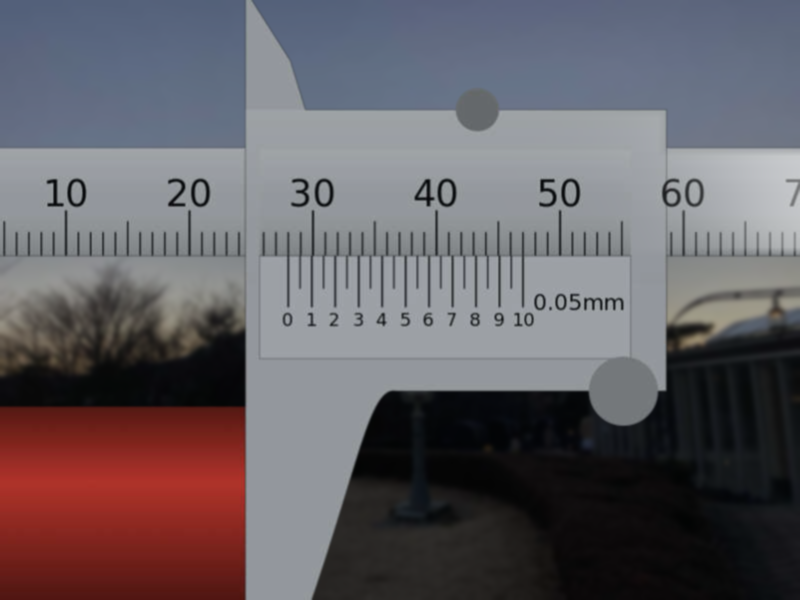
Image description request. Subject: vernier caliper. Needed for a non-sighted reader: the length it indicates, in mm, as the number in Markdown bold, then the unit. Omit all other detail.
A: **28.0** mm
